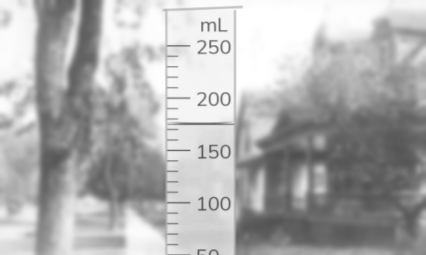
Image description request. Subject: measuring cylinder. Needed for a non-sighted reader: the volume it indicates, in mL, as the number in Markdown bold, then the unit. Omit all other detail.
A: **175** mL
